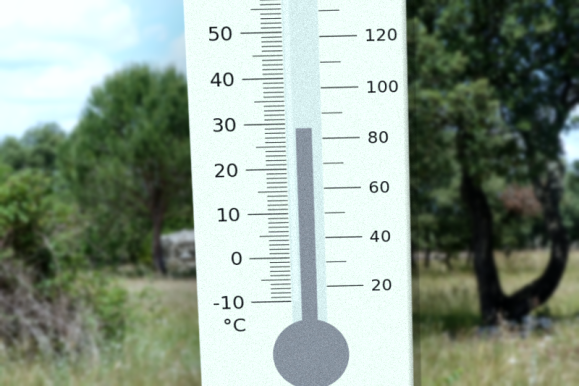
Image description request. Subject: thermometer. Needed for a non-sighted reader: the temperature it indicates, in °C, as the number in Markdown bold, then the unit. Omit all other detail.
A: **29** °C
